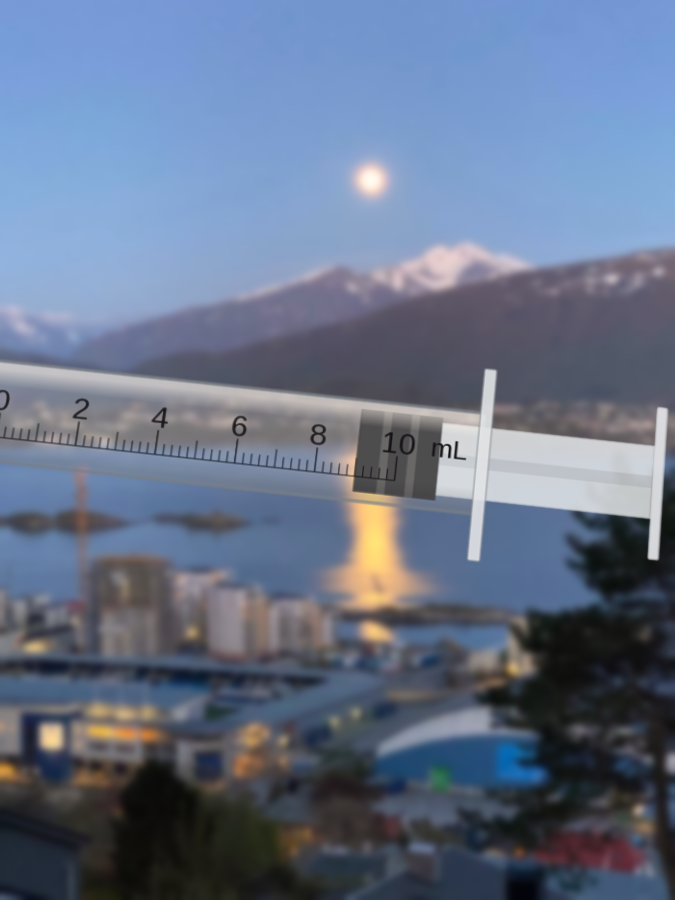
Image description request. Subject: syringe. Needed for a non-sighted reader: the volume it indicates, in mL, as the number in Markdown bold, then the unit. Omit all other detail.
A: **9** mL
